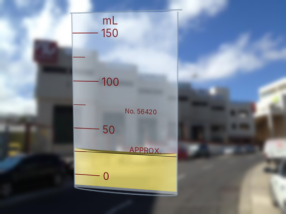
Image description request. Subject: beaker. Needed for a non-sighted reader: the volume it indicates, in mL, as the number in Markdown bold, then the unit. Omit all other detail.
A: **25** mL
